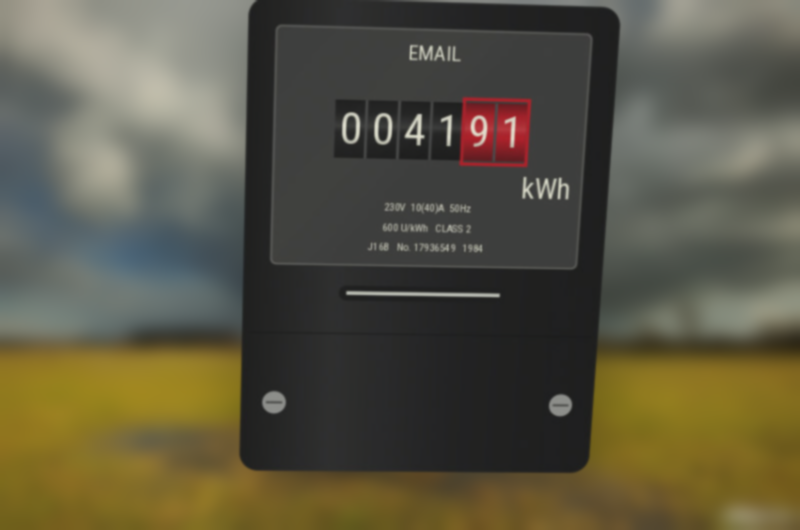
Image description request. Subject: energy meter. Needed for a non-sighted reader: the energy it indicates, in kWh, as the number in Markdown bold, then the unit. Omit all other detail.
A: **41.91** kWh
